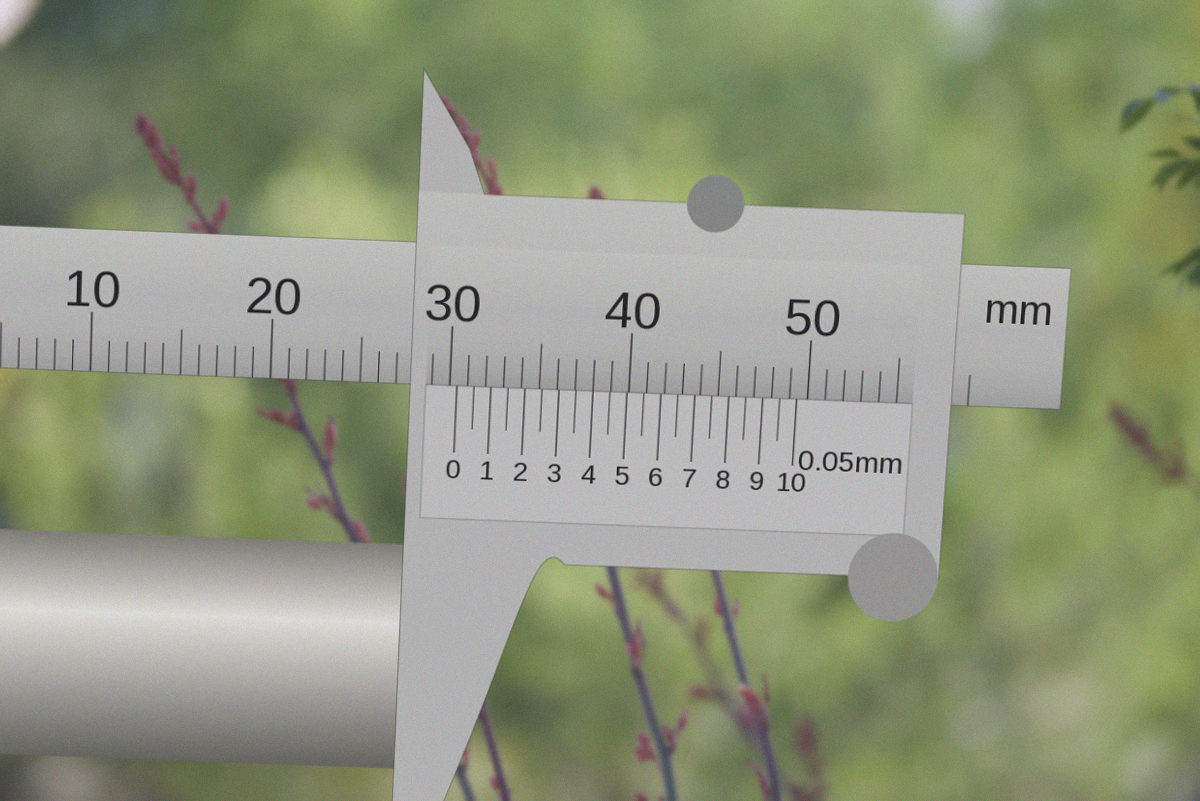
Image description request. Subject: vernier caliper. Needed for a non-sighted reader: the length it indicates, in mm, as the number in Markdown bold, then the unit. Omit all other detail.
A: **30.4** mm
